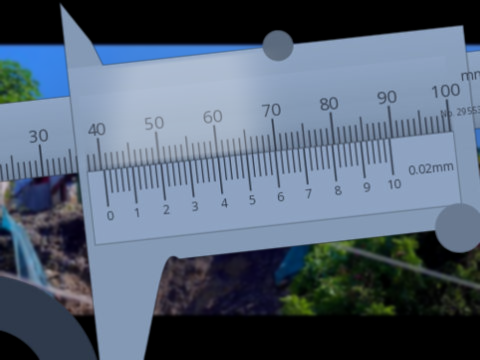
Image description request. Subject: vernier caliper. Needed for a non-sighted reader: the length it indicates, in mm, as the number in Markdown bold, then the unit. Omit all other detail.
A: **40.5** mm
